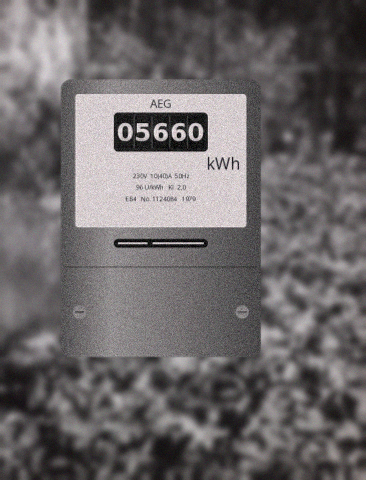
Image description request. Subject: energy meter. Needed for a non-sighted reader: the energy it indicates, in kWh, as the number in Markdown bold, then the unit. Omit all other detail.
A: **5660** kWh
